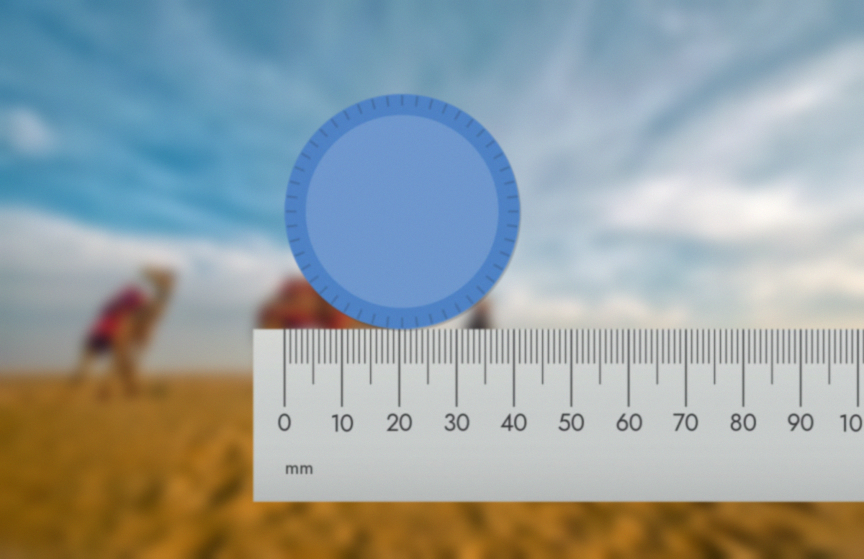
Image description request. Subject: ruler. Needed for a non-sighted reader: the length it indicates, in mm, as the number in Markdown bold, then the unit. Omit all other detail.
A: **41** mm
